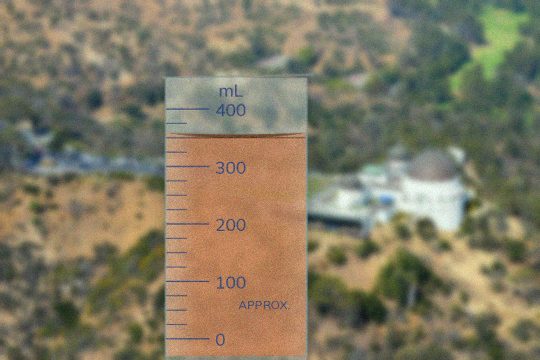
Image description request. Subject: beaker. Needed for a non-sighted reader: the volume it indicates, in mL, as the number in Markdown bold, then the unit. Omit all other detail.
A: **350** mL
